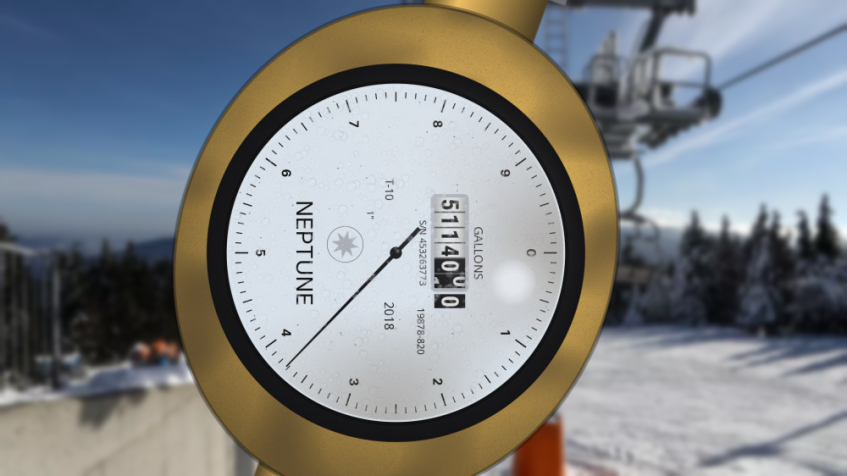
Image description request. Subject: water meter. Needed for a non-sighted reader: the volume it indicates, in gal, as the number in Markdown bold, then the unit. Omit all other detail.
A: **5114003.7** gal
